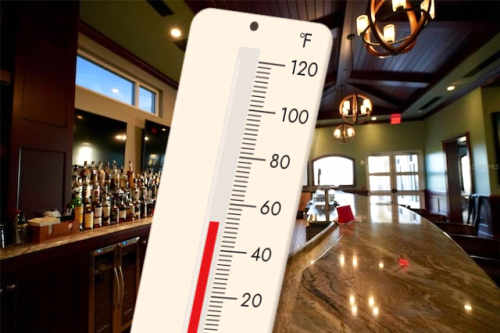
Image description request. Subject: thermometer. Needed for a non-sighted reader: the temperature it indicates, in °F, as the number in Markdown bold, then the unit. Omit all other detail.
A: **52** °F
